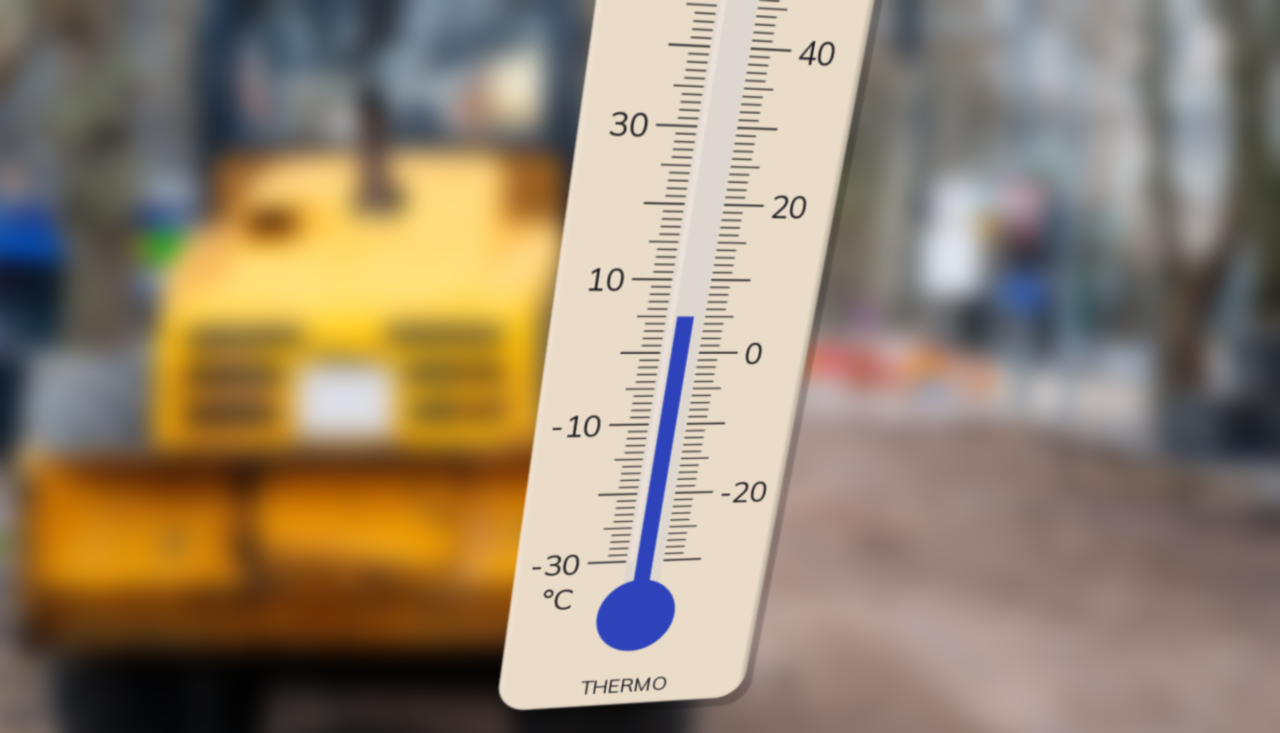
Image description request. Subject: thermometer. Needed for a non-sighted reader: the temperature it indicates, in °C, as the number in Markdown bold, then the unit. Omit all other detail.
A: **5** °C
